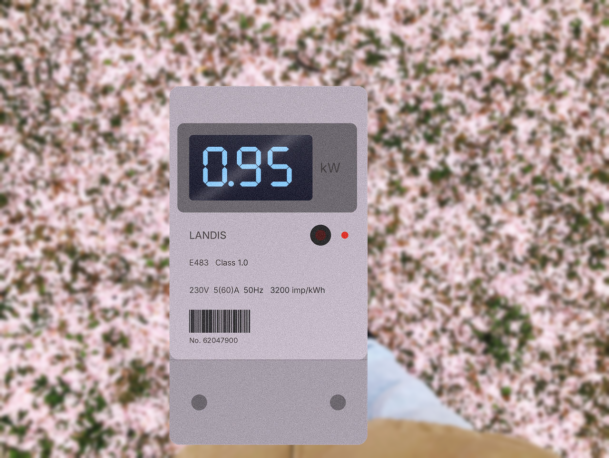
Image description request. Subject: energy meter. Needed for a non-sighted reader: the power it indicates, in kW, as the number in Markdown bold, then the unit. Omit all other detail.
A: **0.95** kW
